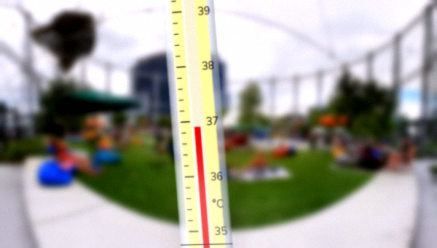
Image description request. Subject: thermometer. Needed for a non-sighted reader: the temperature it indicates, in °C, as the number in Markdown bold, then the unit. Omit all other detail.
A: **36.9** °C
